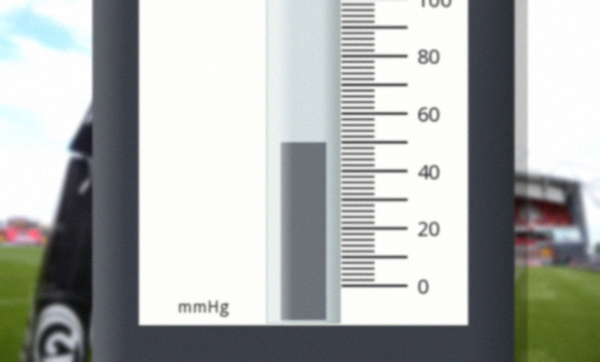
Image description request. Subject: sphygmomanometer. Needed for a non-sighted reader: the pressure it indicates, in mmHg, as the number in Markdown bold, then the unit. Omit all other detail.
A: **50** mmHg
